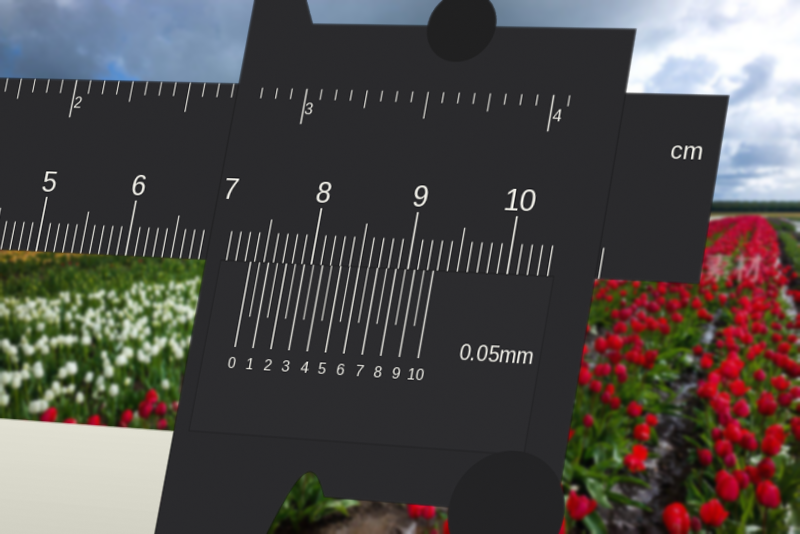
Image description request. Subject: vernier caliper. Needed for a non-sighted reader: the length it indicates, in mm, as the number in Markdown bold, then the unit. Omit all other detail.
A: **73.6** mm
